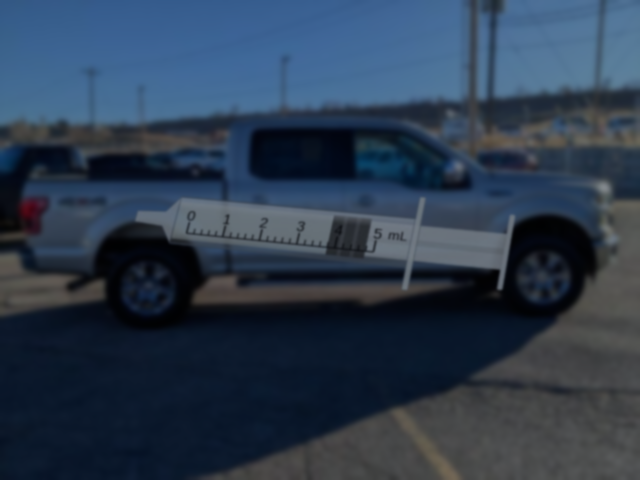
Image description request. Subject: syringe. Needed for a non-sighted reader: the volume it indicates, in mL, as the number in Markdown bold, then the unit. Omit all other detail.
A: **3.8** mL
